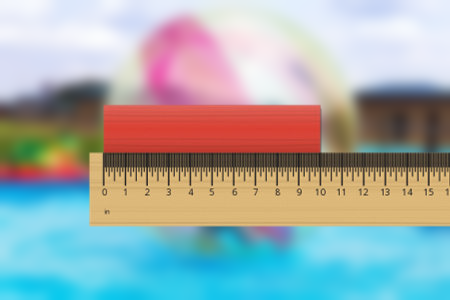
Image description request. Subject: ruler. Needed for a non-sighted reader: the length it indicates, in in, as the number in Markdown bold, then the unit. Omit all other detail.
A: **10** in
